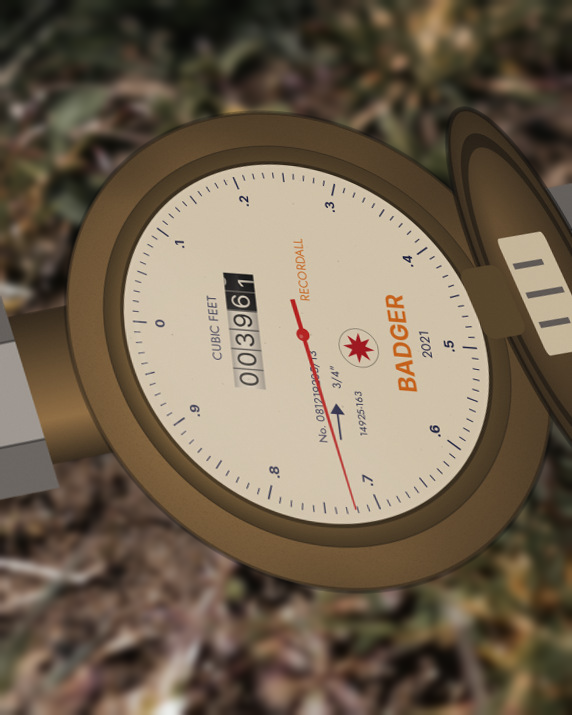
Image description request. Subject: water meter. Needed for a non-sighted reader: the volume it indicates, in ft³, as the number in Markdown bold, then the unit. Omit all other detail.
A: **3960.72** ft³
